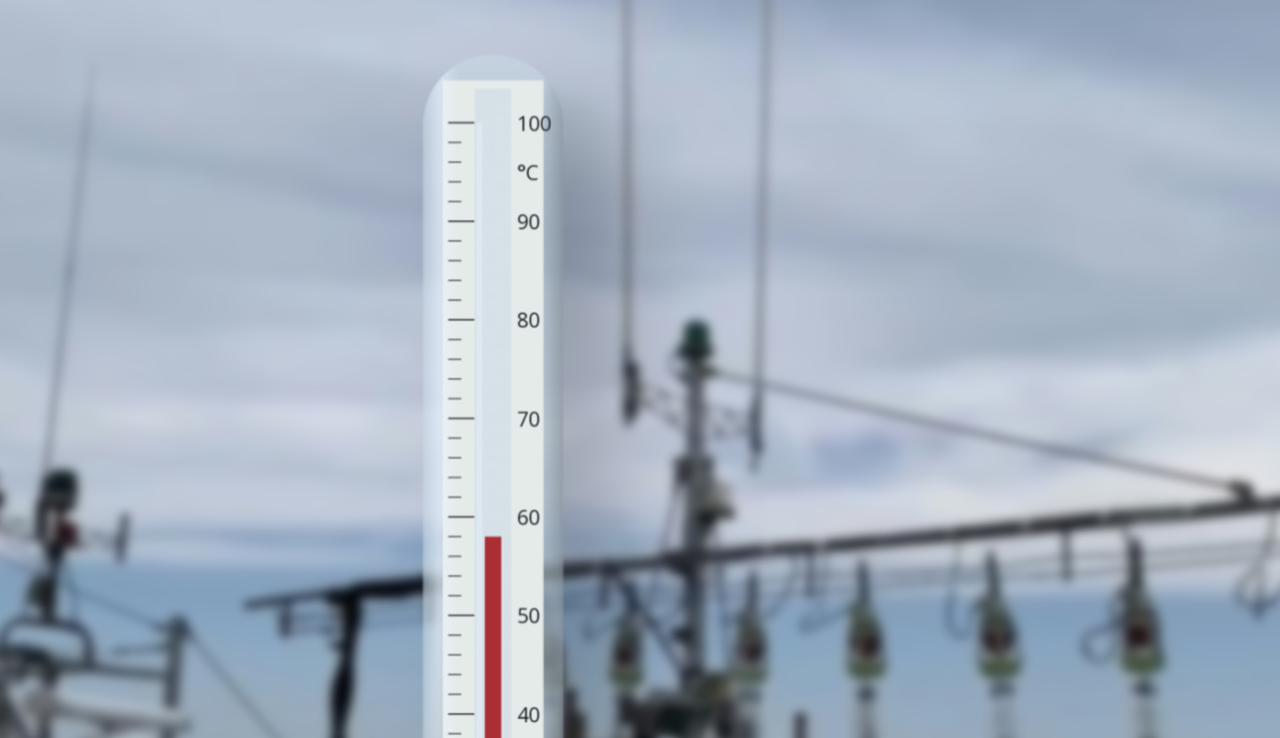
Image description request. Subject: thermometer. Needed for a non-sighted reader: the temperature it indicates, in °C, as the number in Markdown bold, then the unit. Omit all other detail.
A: **58** °C
